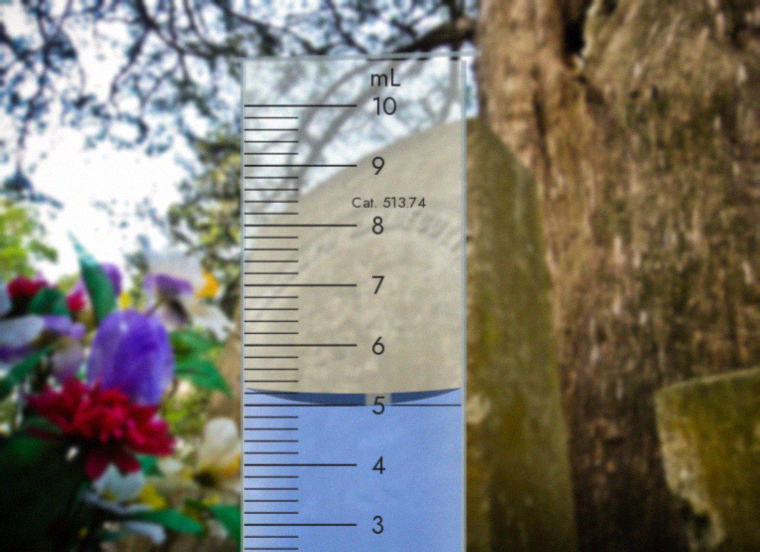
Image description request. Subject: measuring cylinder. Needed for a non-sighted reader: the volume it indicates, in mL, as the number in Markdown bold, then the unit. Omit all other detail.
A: **5** mL
